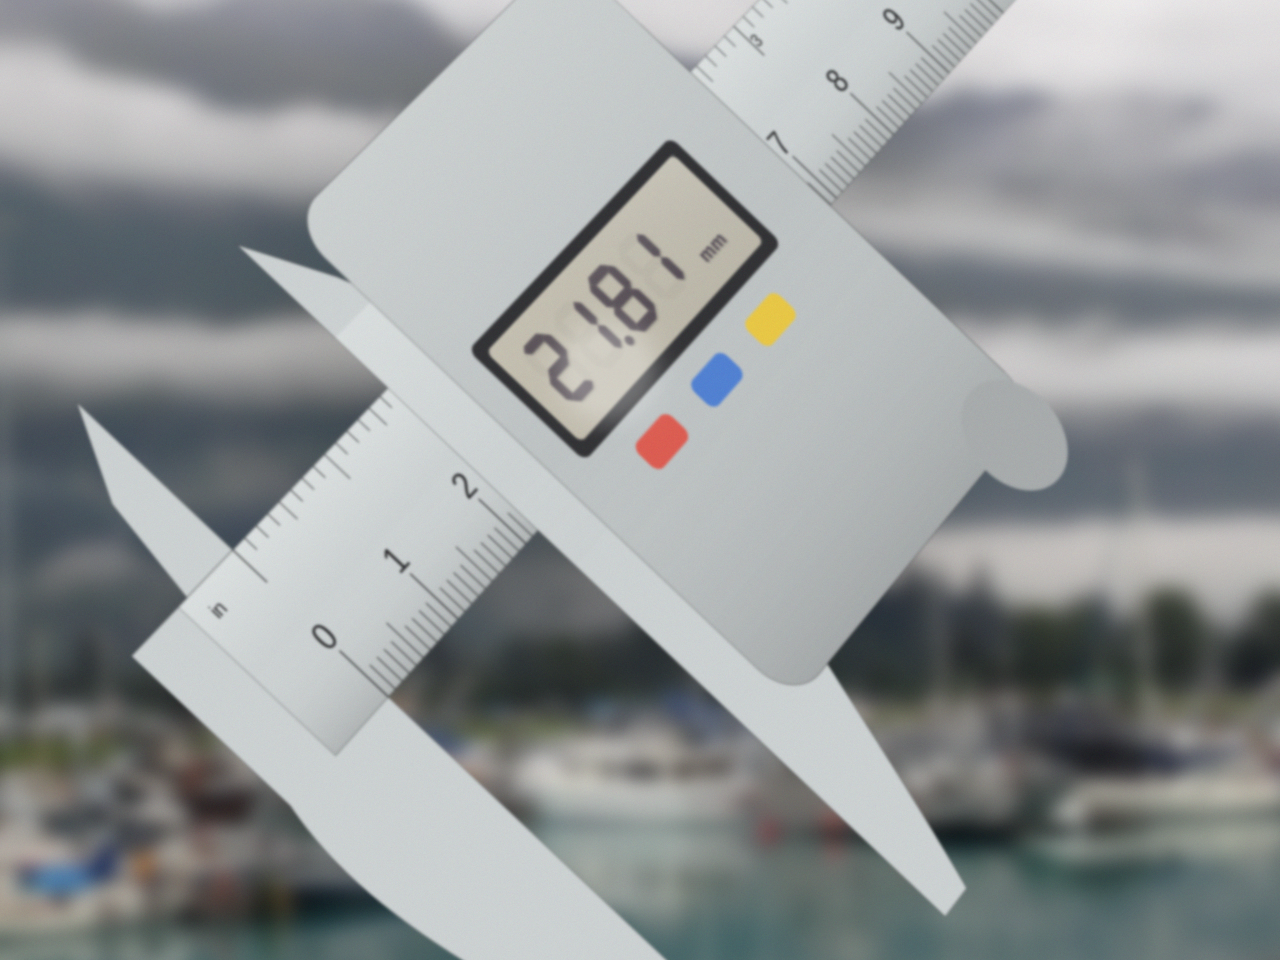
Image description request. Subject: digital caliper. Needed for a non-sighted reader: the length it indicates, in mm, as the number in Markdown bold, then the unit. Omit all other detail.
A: **21.81** mm
